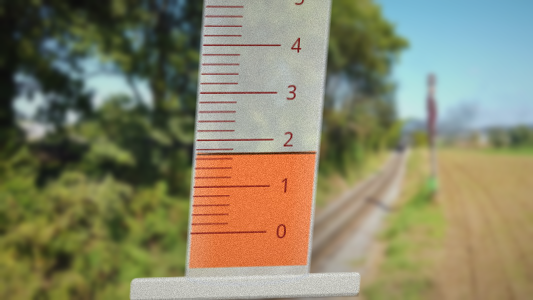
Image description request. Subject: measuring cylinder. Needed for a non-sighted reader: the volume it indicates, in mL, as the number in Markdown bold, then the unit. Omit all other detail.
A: **1.7** mL
